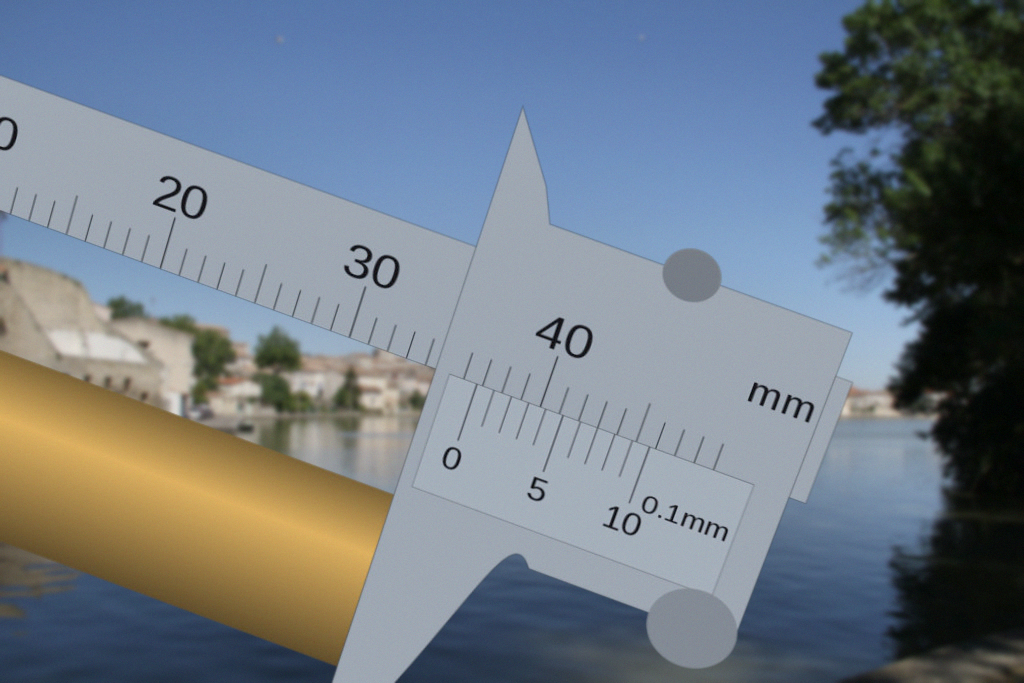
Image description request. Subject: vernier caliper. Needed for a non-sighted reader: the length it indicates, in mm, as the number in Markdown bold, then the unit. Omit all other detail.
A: **36.7** mm
